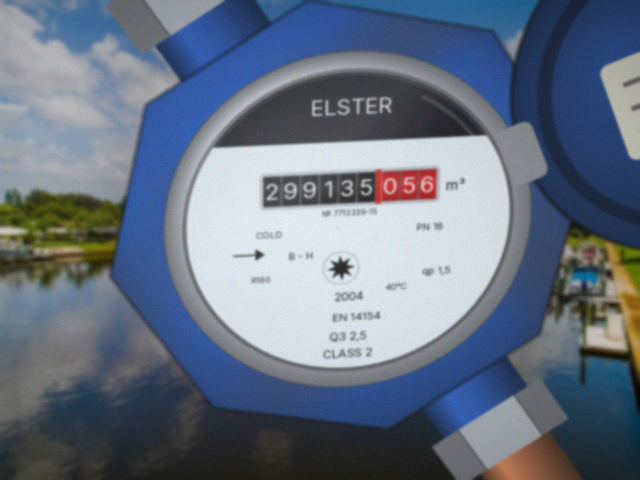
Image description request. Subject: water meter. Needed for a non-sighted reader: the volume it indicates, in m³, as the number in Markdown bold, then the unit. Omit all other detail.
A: **299135.056** m³
